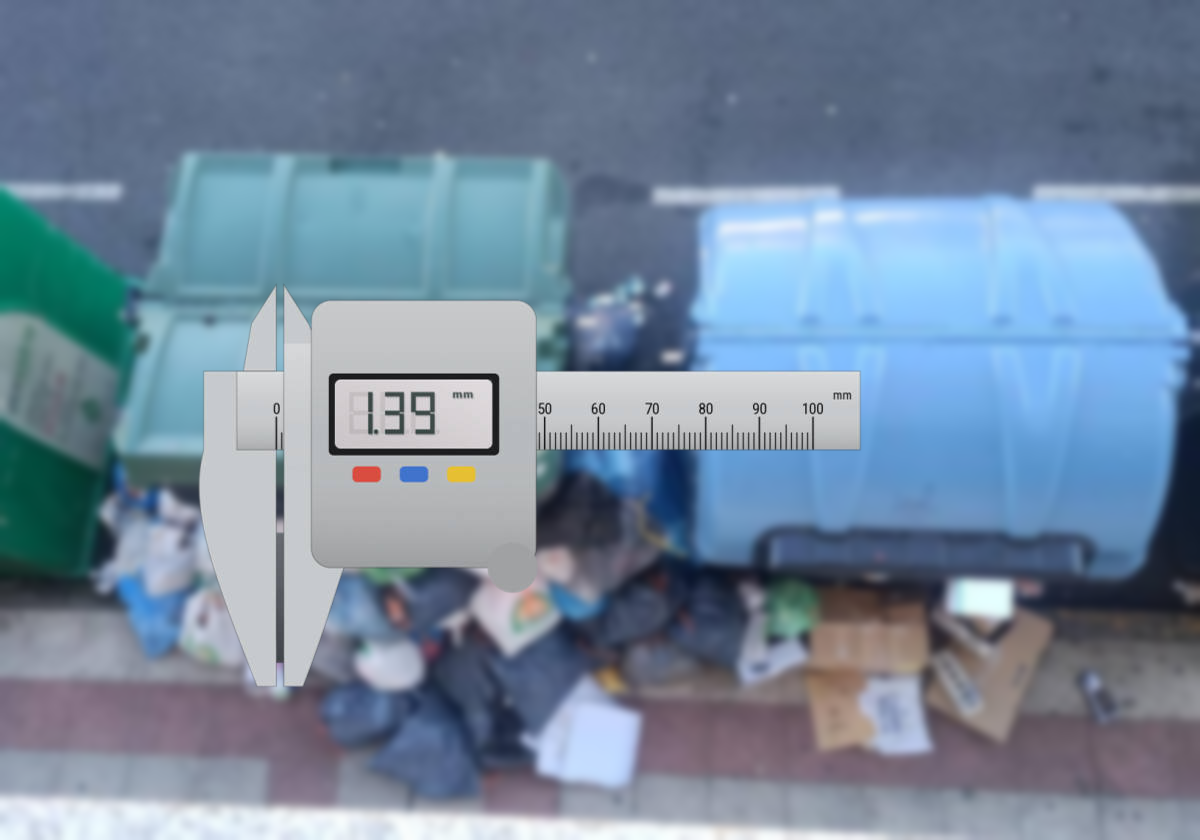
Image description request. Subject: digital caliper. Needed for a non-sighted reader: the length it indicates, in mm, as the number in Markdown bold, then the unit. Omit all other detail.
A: **1.39** mm
